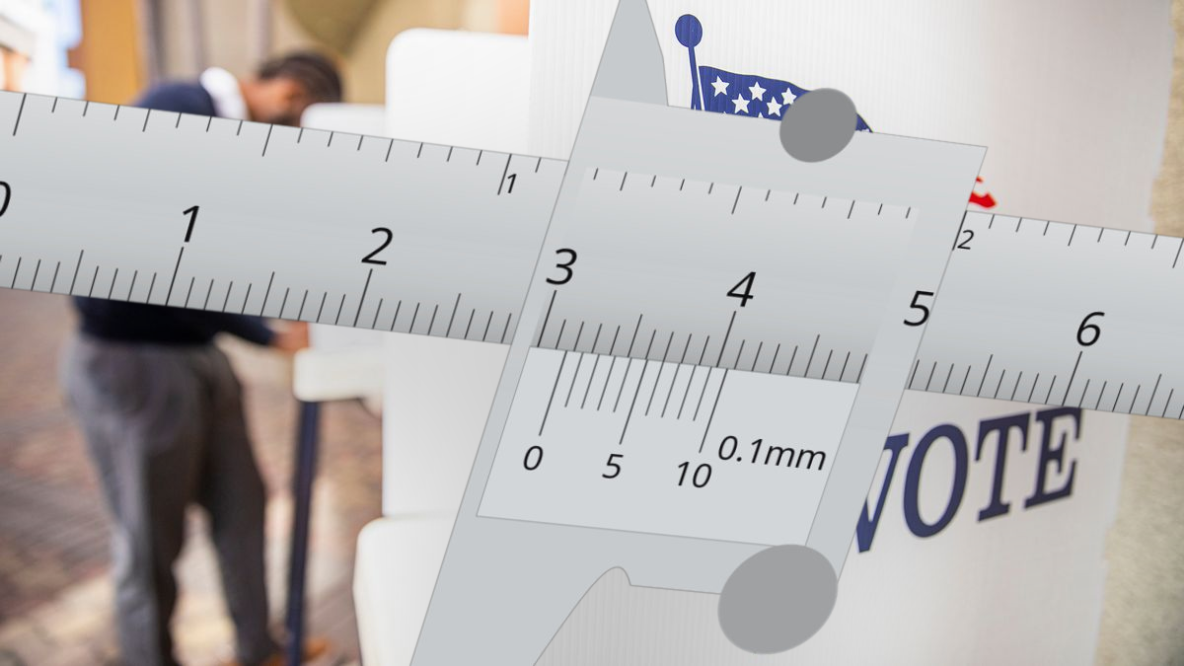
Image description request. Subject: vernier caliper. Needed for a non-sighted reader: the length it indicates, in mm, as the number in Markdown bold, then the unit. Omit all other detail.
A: **31.6** mm
